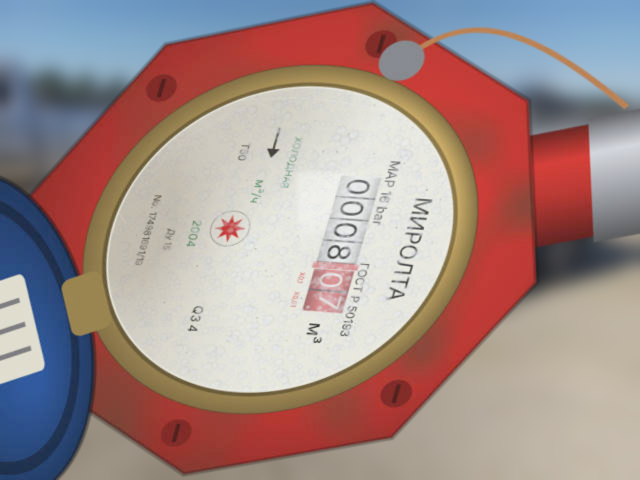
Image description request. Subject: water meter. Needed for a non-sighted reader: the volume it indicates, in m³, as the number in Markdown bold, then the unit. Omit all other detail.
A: **8.07** m³
